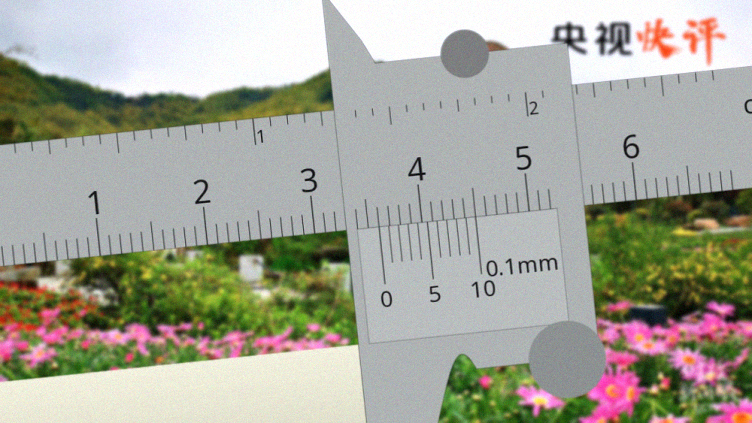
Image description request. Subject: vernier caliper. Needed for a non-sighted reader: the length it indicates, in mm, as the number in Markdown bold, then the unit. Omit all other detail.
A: **36.0** mm
